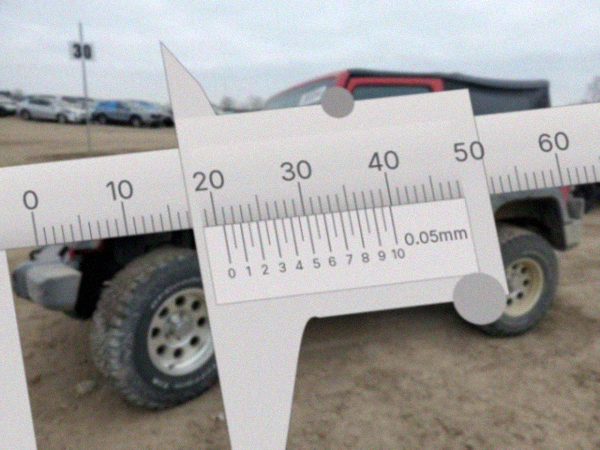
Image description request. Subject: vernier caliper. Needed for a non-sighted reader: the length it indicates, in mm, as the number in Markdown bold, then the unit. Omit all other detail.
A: **20.8** mm
